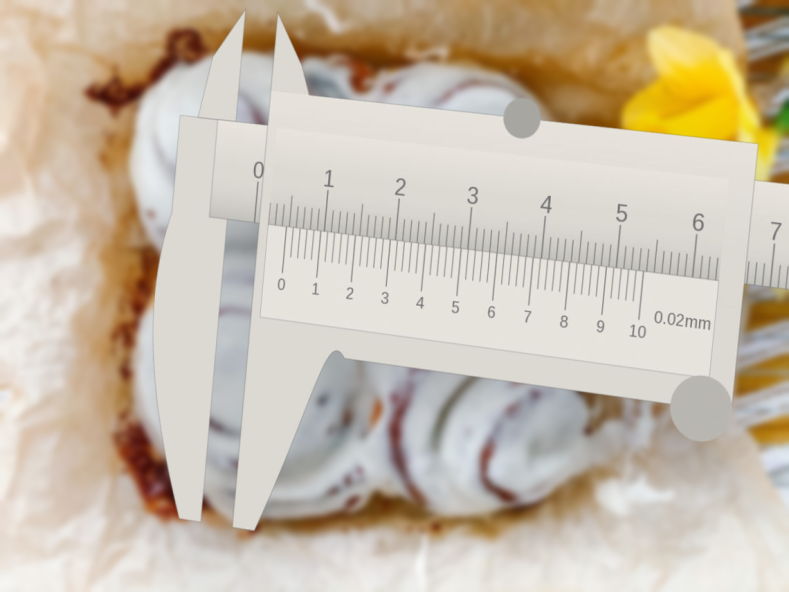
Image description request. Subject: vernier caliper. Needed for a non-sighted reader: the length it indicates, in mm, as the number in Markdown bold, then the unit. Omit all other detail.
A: **4.6** mm
